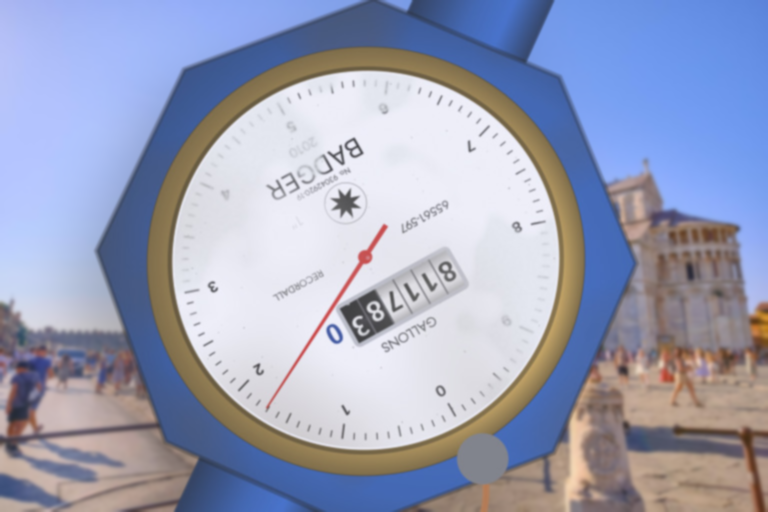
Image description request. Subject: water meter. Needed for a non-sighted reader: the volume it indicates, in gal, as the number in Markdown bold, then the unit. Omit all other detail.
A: **8117831.7** gal
